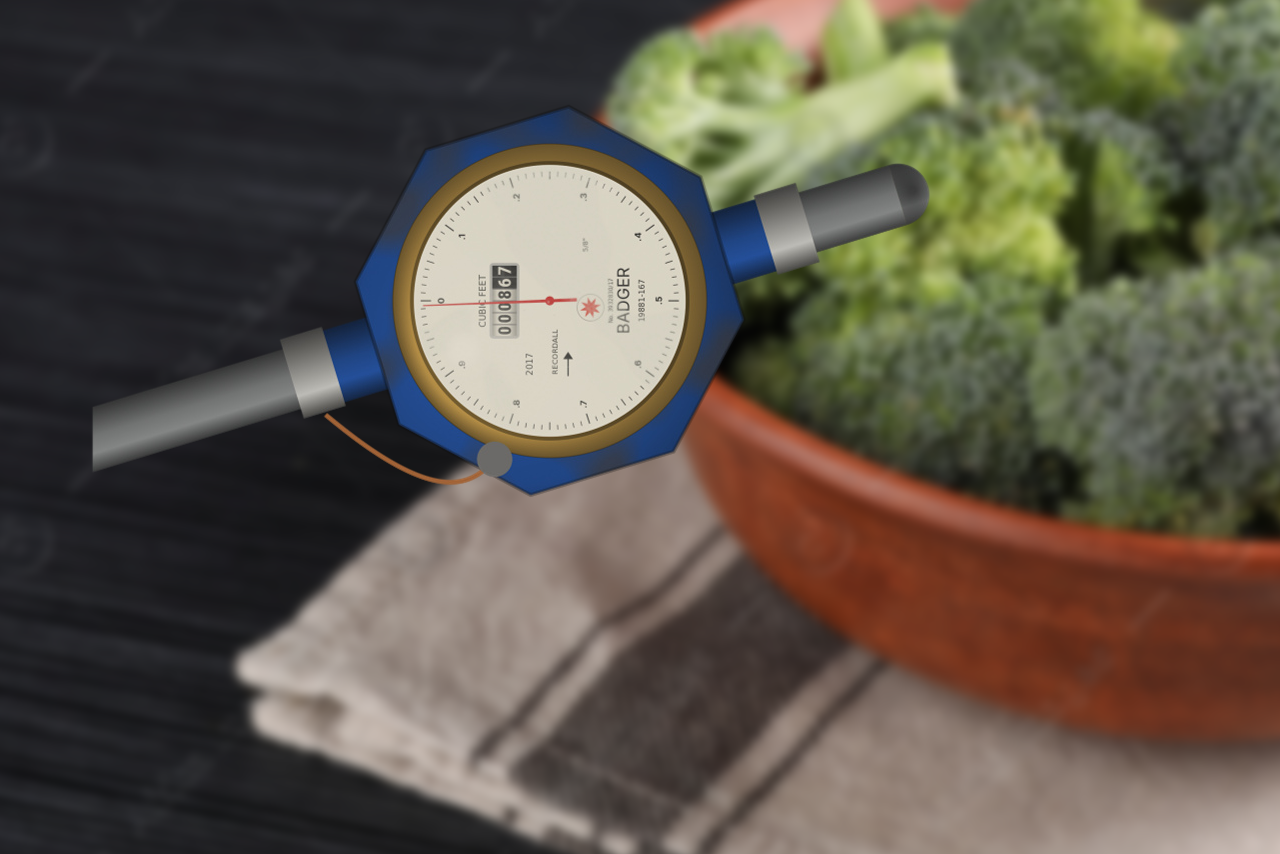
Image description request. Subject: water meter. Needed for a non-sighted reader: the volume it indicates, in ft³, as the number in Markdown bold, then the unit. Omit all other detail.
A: **866.99** ft³
